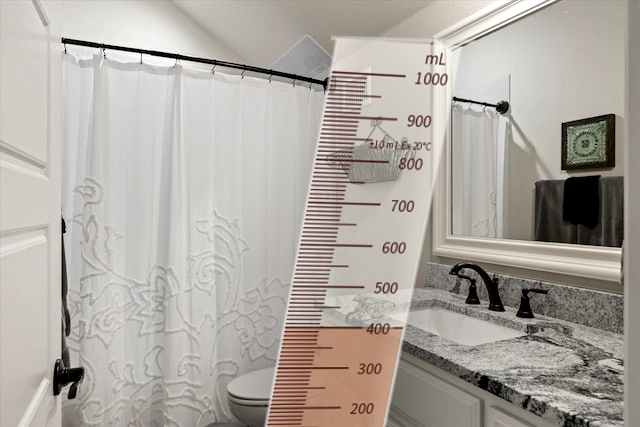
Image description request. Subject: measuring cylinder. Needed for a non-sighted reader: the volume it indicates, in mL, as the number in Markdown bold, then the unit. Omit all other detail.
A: **400** mL
